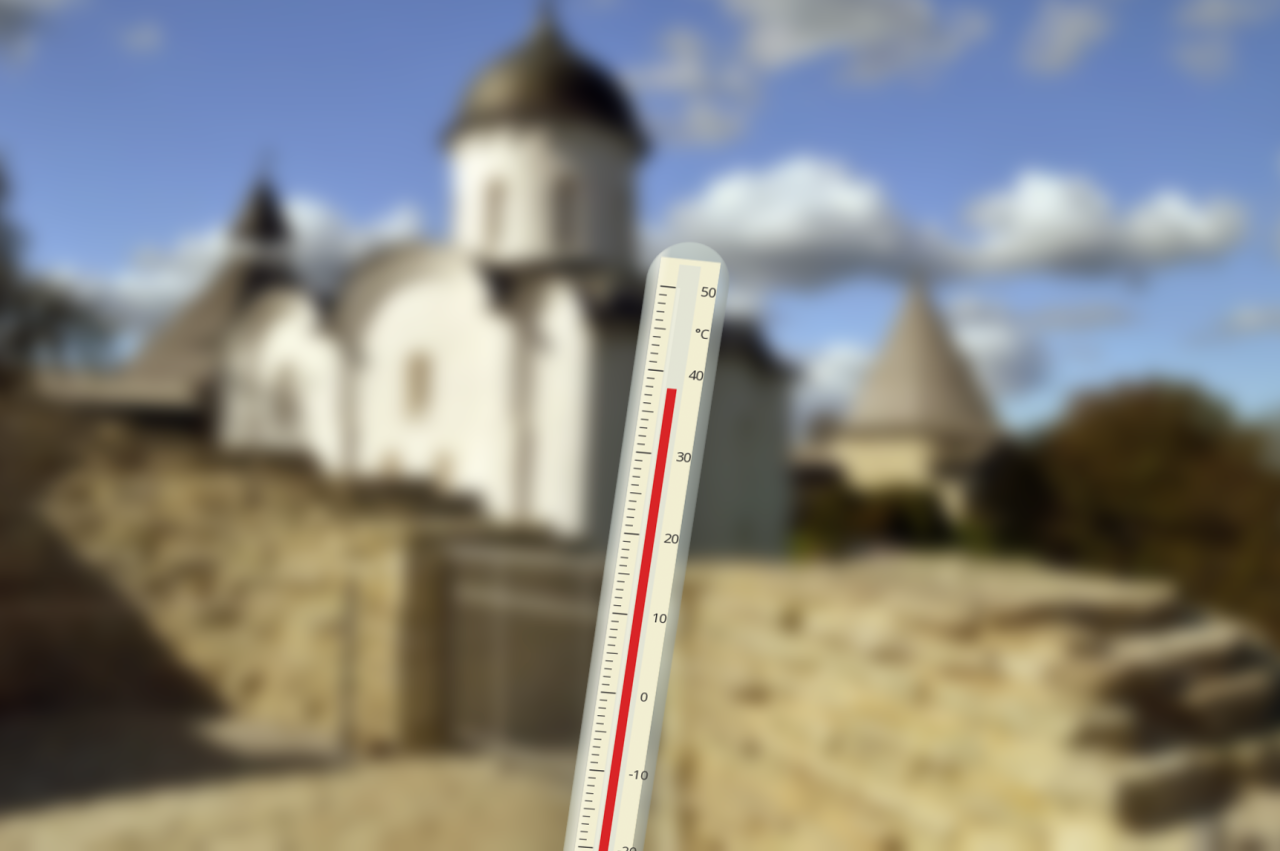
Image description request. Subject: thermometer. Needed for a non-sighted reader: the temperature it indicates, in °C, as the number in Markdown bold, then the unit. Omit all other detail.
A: **38** °C
